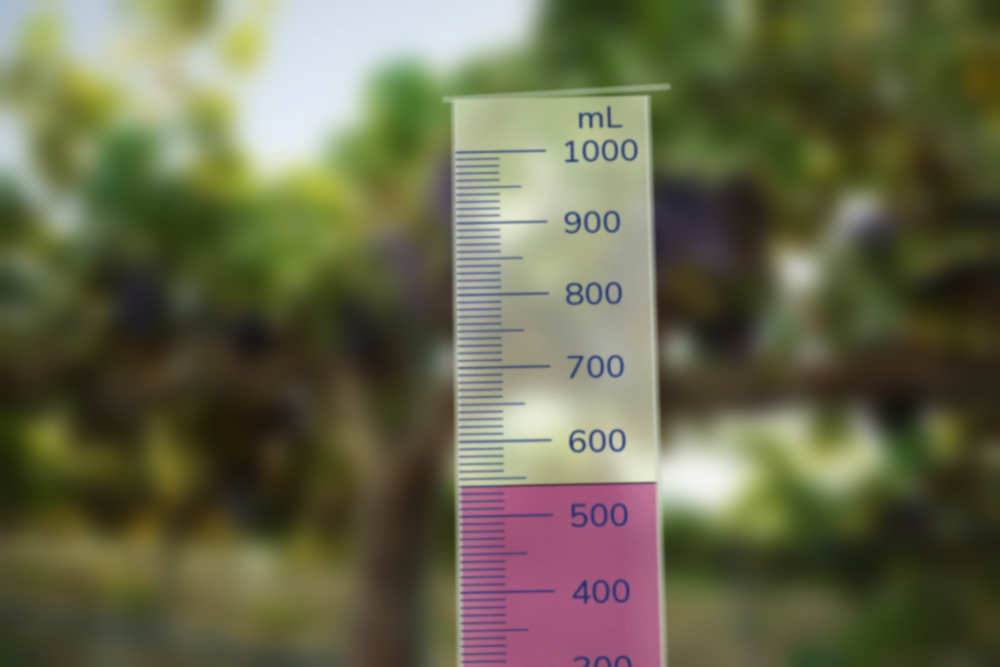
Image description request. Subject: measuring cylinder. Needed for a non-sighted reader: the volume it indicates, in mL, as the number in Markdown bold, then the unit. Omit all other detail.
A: **540** mL
